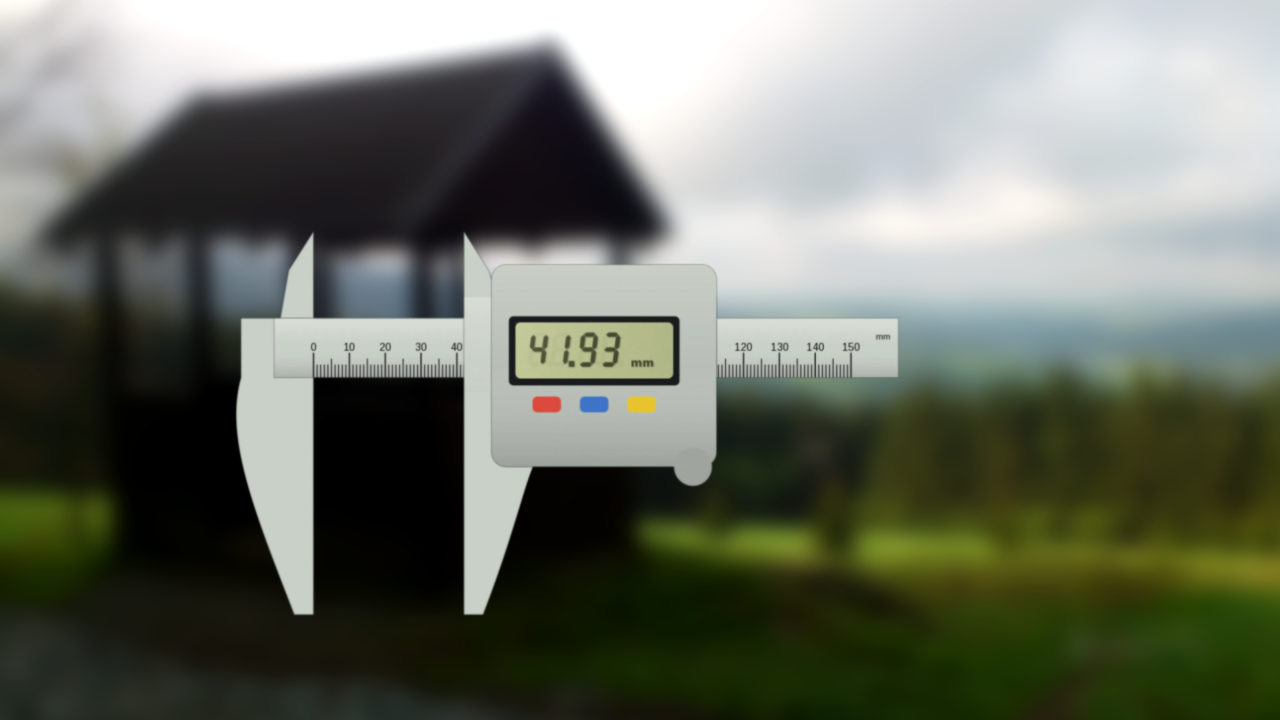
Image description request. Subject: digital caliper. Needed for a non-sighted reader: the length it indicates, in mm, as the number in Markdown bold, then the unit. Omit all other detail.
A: **41.93** mm
